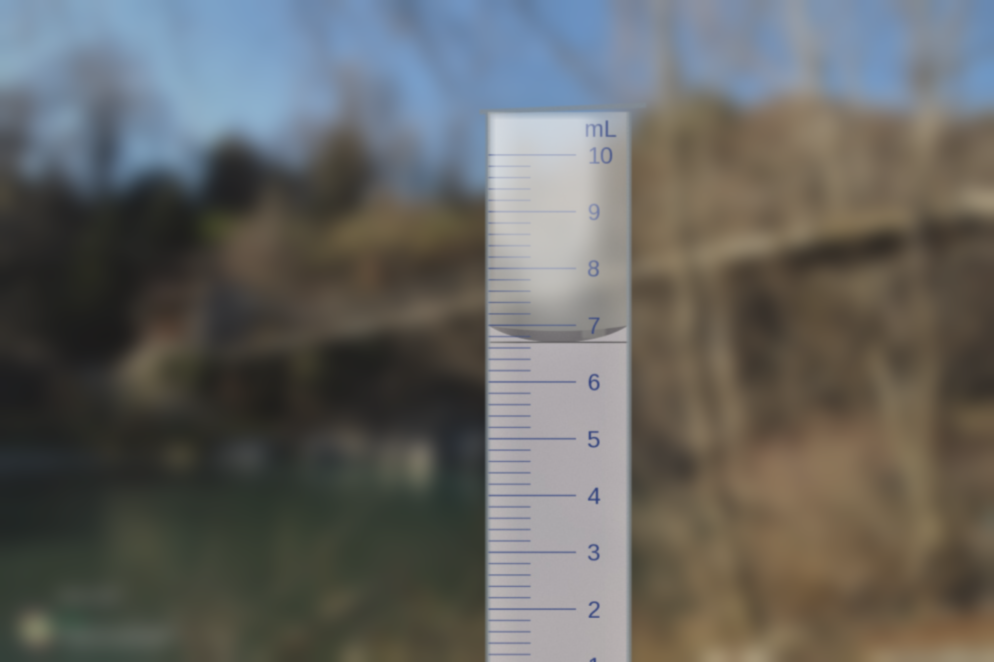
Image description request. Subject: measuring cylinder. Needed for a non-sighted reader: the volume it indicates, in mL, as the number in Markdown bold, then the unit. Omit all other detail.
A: **6.7** mL
